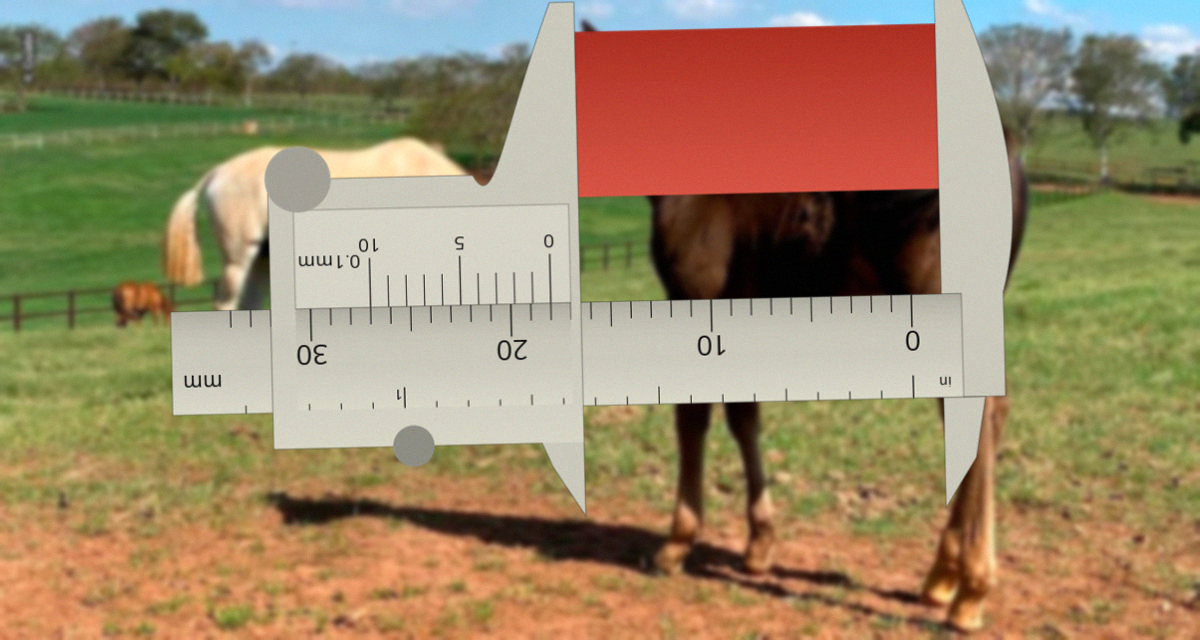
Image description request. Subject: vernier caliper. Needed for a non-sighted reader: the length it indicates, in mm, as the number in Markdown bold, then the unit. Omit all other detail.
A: **18.0** mm
